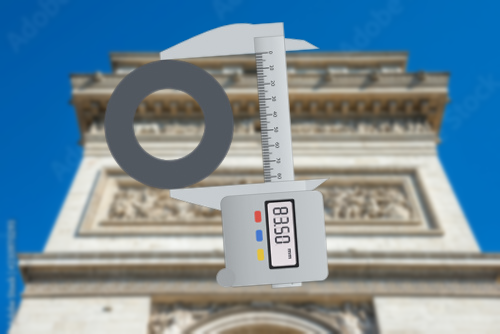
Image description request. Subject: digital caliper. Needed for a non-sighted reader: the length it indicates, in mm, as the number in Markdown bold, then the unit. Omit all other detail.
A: **83.50** mm
